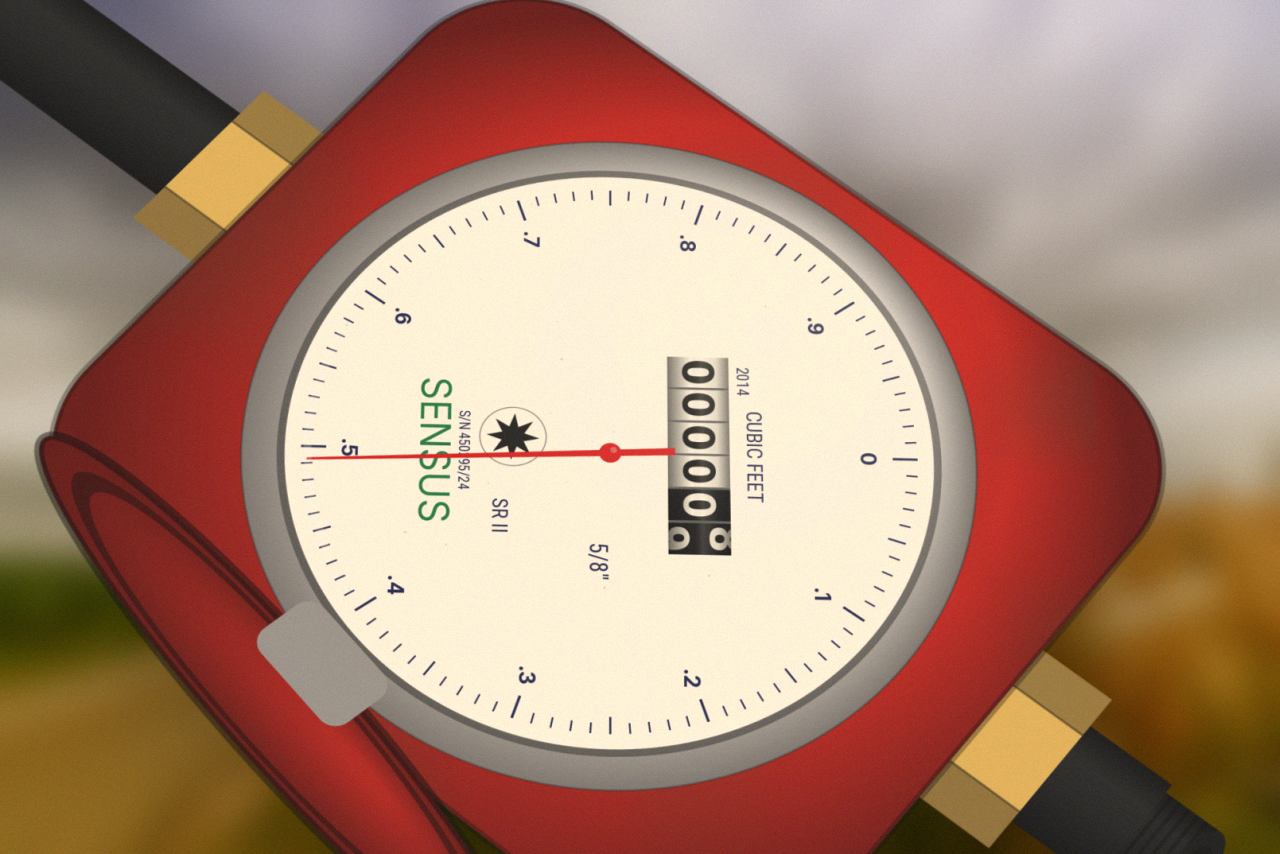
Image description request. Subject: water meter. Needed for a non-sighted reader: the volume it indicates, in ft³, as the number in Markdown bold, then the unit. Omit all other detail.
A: **8.49** ft³
